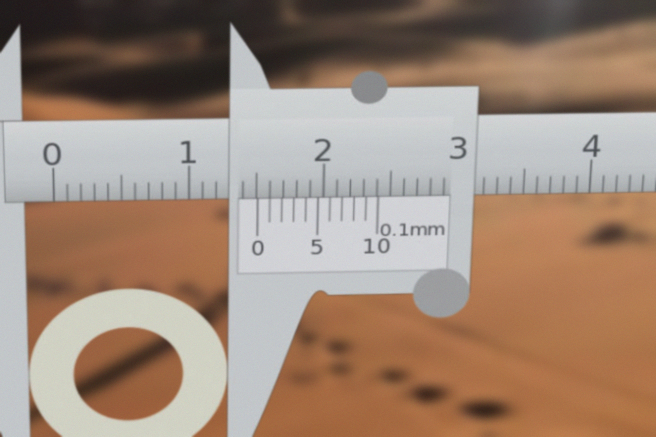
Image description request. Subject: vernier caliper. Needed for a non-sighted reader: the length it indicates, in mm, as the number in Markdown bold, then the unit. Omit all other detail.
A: **15.1** mm
